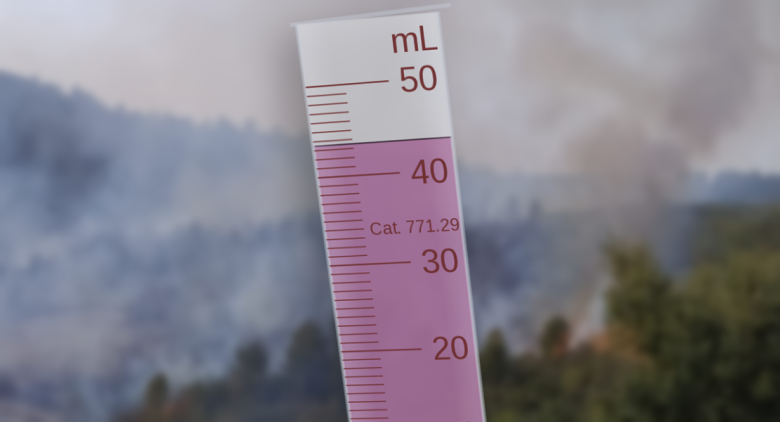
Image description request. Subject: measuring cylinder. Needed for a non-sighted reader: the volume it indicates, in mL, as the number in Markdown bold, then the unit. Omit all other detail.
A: **43.5** mL
